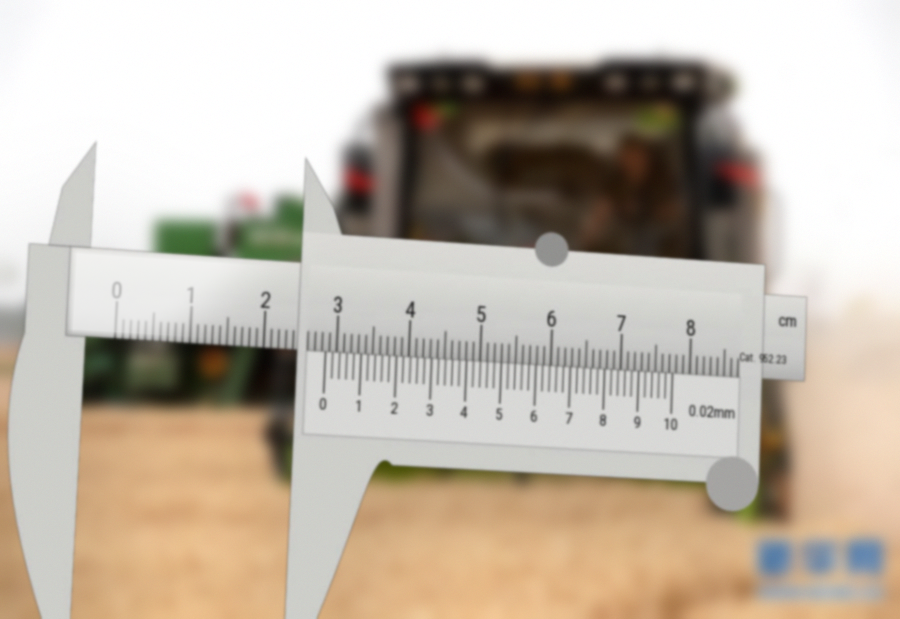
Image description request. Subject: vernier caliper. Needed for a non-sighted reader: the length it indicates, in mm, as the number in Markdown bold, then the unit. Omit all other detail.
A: **28.5** mm
